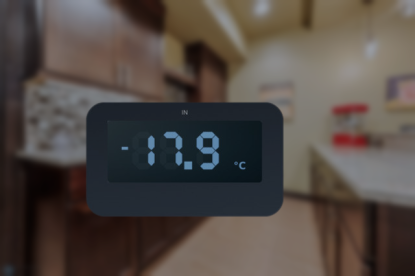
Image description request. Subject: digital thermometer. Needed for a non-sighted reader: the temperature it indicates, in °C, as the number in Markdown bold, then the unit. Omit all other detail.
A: **-17.9** °C
